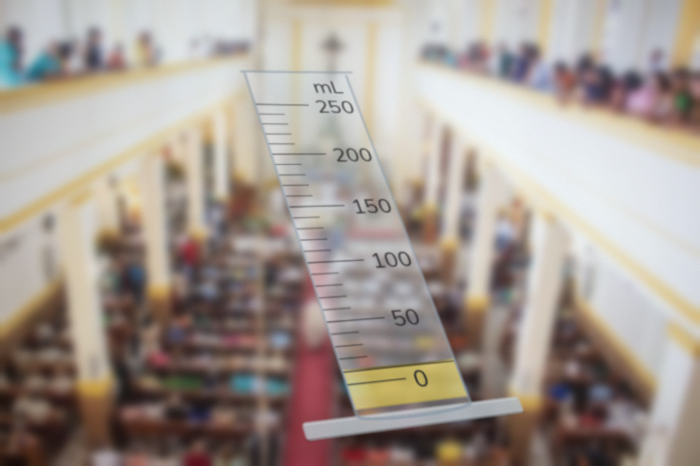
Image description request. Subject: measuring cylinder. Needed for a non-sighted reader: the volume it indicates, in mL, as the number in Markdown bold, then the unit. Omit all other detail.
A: **10** mL
